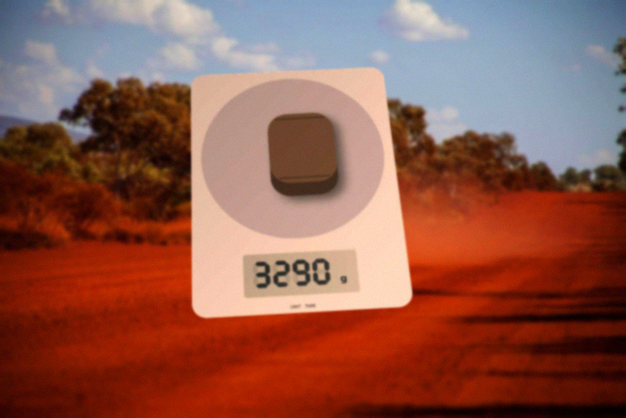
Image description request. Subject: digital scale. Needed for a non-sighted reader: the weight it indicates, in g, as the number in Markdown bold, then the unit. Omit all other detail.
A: **3290** g
